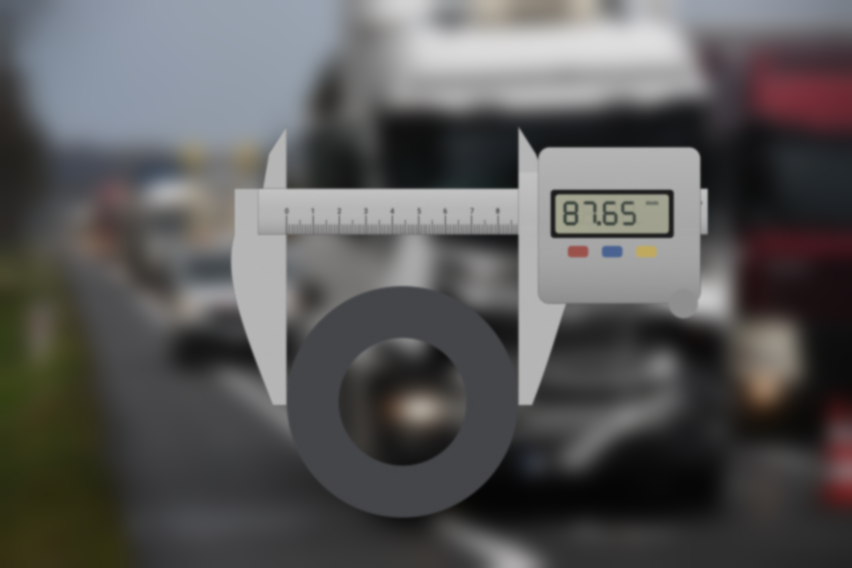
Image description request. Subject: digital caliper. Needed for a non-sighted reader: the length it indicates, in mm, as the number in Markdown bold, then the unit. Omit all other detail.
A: **87.65** mm
